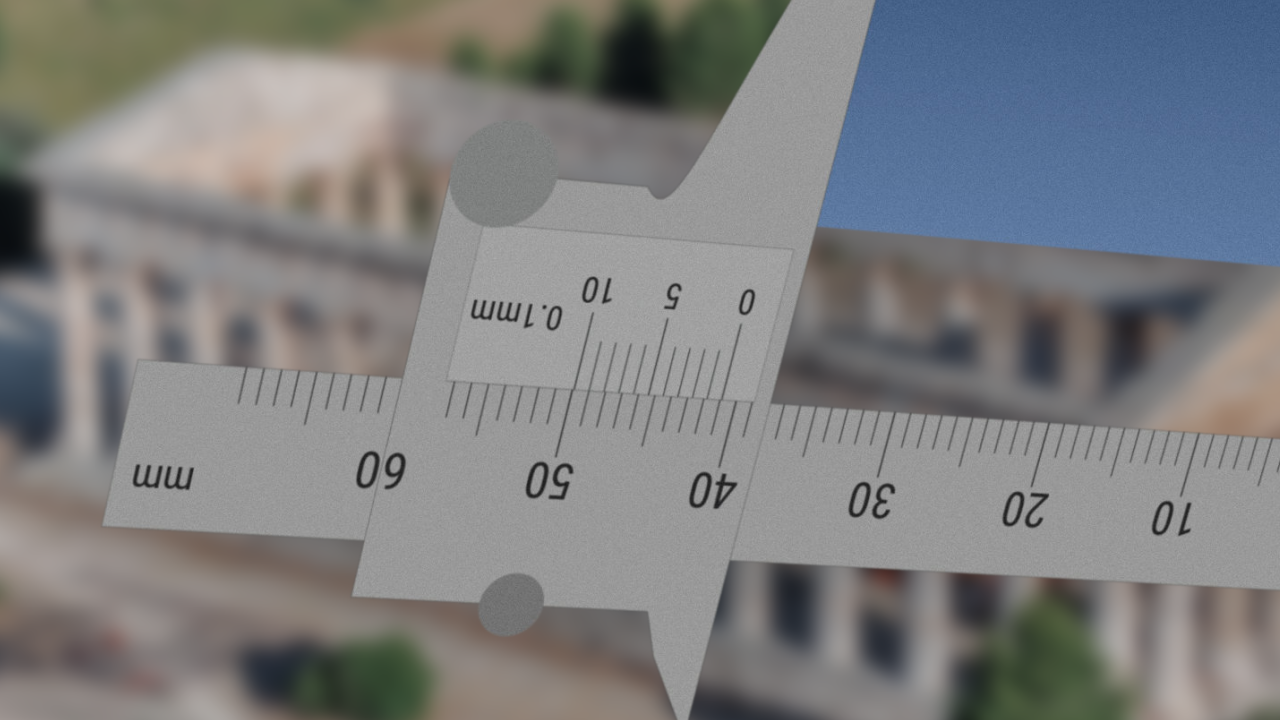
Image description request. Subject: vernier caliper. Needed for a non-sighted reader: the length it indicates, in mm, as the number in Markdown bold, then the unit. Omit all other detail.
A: **40.9** mm
